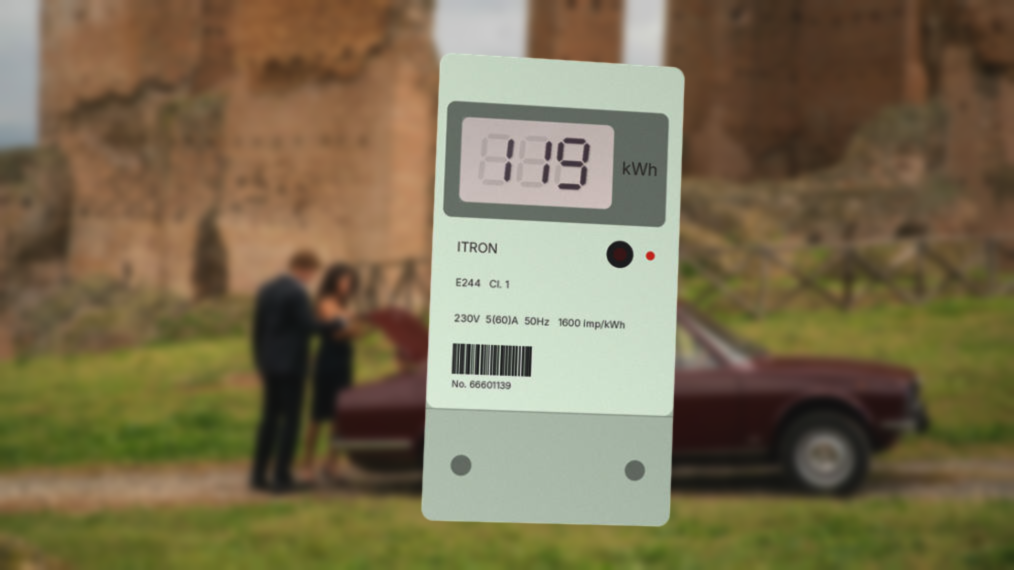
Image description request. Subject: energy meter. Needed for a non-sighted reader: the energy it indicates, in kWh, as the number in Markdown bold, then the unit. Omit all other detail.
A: **119** kWh
